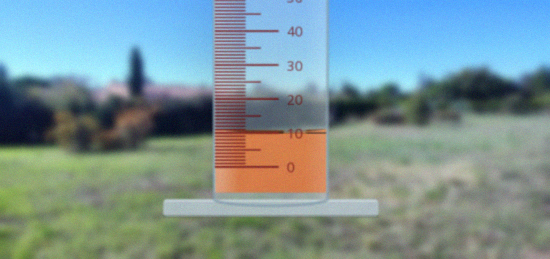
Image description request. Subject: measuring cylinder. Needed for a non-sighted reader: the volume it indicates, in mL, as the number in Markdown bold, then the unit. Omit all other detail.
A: **10** mL
